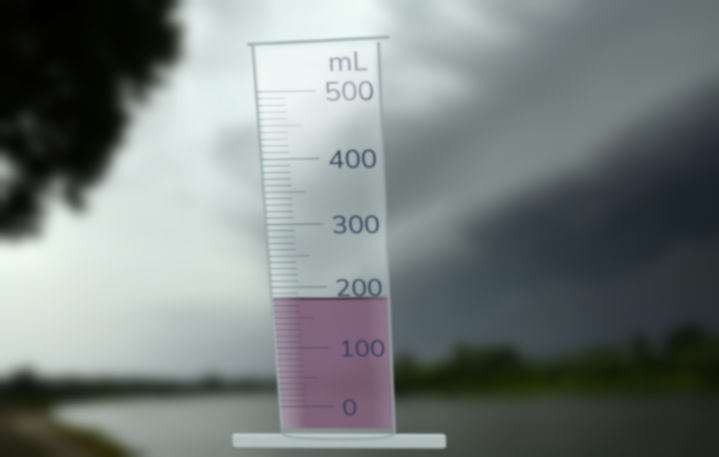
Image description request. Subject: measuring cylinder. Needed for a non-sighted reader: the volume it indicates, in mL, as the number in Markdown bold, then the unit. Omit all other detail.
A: **180** mL
